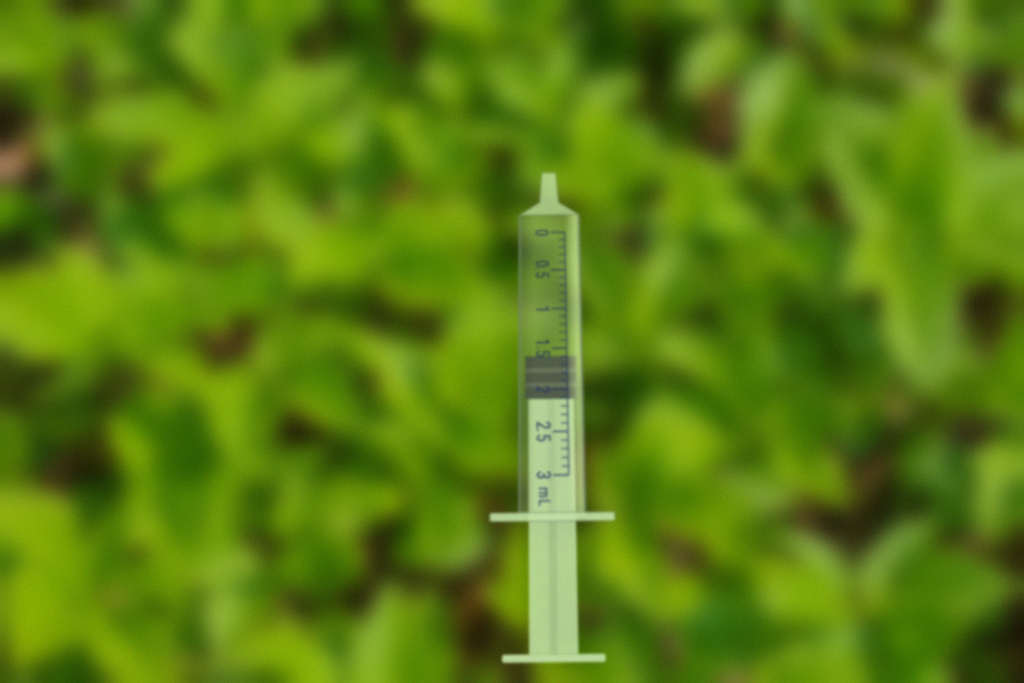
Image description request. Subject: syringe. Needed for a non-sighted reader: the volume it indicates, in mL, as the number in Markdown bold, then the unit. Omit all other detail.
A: **1.6** mL
